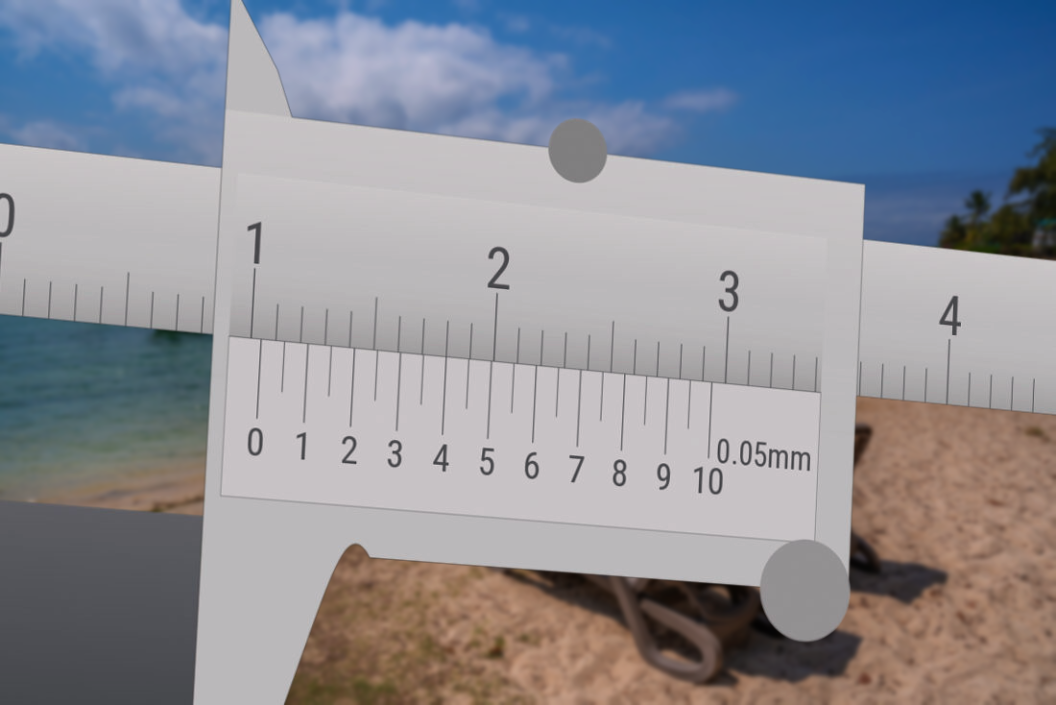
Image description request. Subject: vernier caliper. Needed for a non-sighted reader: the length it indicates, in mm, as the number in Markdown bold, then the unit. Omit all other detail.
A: **10.40** mm
